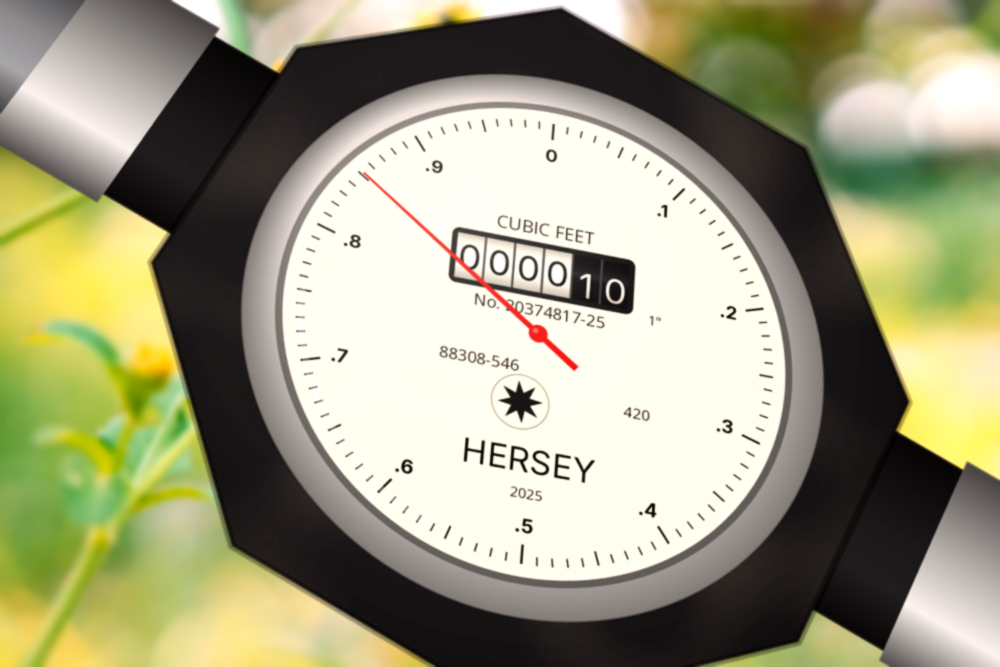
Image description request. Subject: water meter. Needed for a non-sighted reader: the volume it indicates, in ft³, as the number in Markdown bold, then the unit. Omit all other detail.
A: **9.85** ft³
